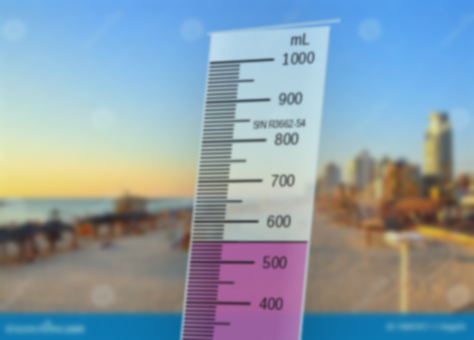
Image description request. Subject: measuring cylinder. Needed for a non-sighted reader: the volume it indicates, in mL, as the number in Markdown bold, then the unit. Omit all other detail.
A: **550** mL
